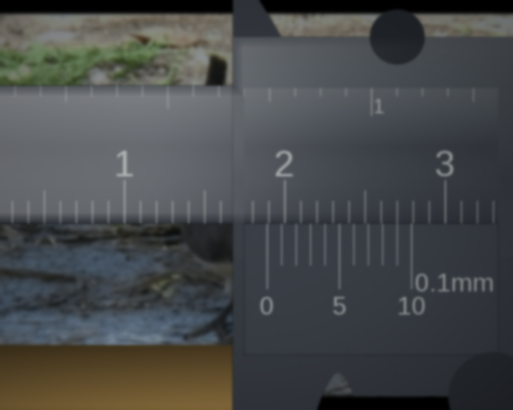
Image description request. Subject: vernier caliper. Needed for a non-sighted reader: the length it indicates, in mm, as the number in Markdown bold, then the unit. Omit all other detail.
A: **18.9** mm
